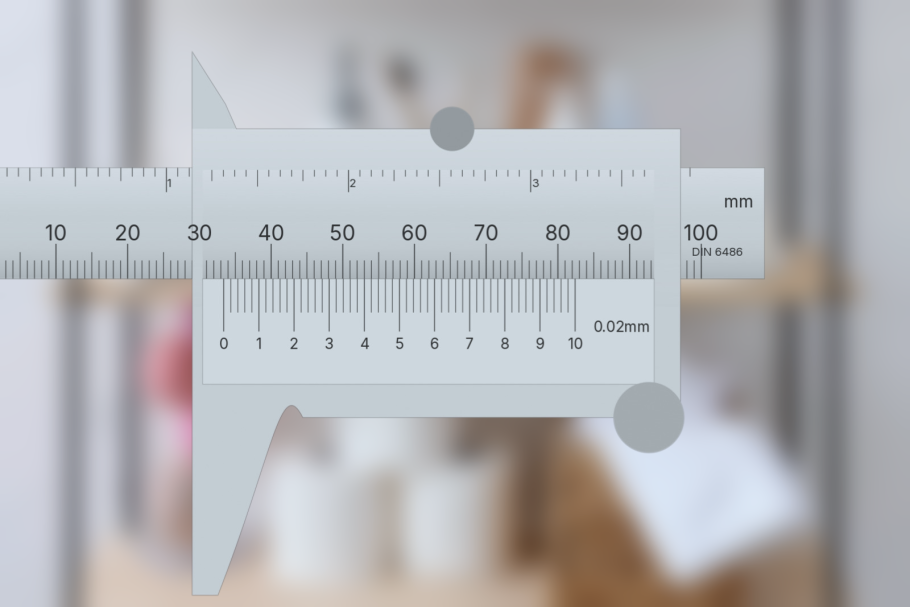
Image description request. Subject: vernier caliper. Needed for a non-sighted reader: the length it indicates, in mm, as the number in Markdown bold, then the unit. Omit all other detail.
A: **33.4** mm
